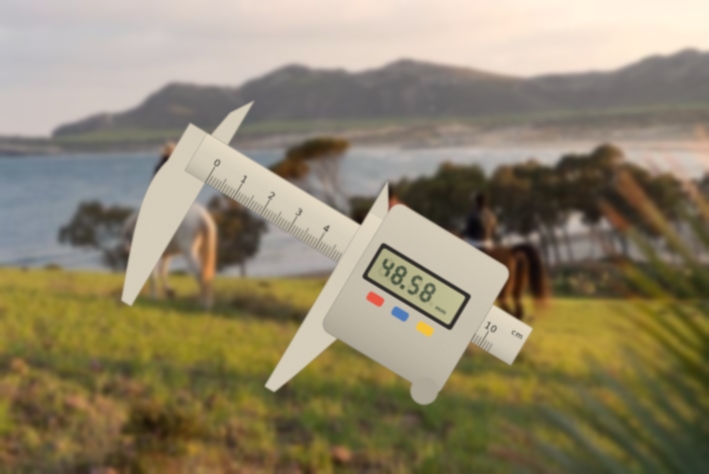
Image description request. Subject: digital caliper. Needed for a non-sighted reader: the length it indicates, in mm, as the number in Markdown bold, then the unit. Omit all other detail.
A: **48.58** mm
